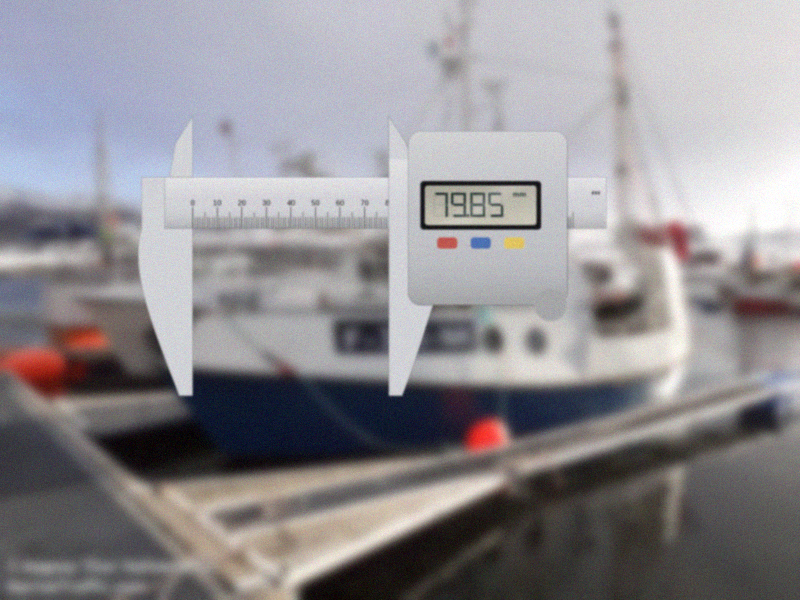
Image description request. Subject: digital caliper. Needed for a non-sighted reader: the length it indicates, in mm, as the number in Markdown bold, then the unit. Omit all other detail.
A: **79.85** mm
